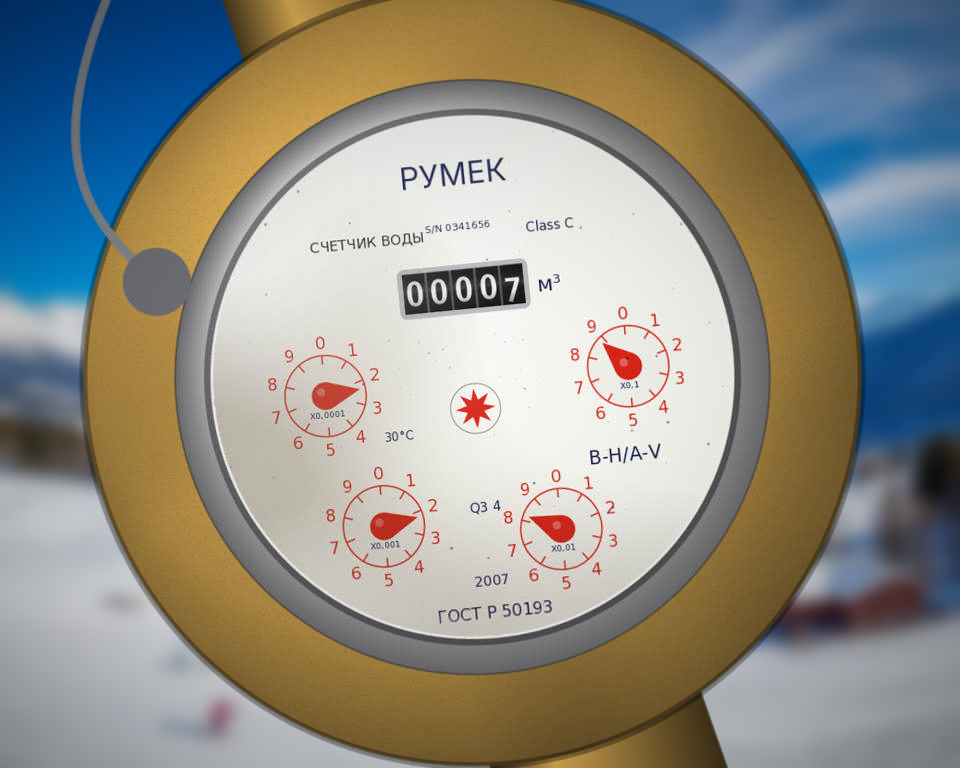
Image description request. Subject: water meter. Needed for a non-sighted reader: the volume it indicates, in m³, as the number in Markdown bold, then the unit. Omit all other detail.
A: **6.8822** m³
